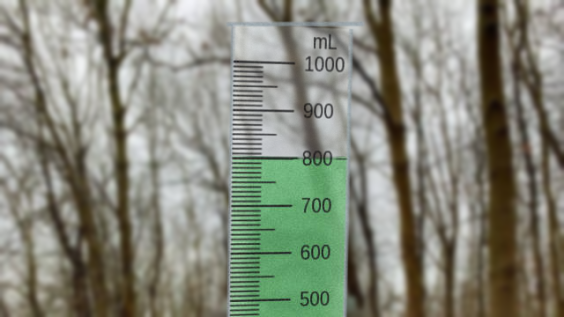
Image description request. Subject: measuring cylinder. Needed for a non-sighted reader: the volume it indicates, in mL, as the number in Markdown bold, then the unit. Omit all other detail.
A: **800** mL
